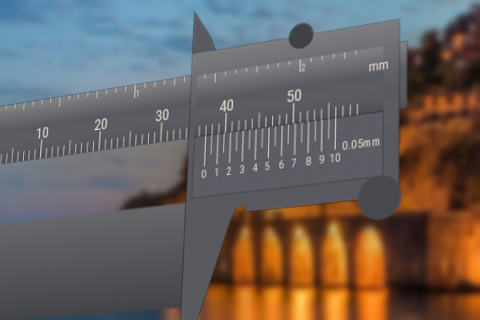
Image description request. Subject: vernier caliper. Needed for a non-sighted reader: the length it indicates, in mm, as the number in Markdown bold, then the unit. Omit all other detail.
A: **37.0** mm
